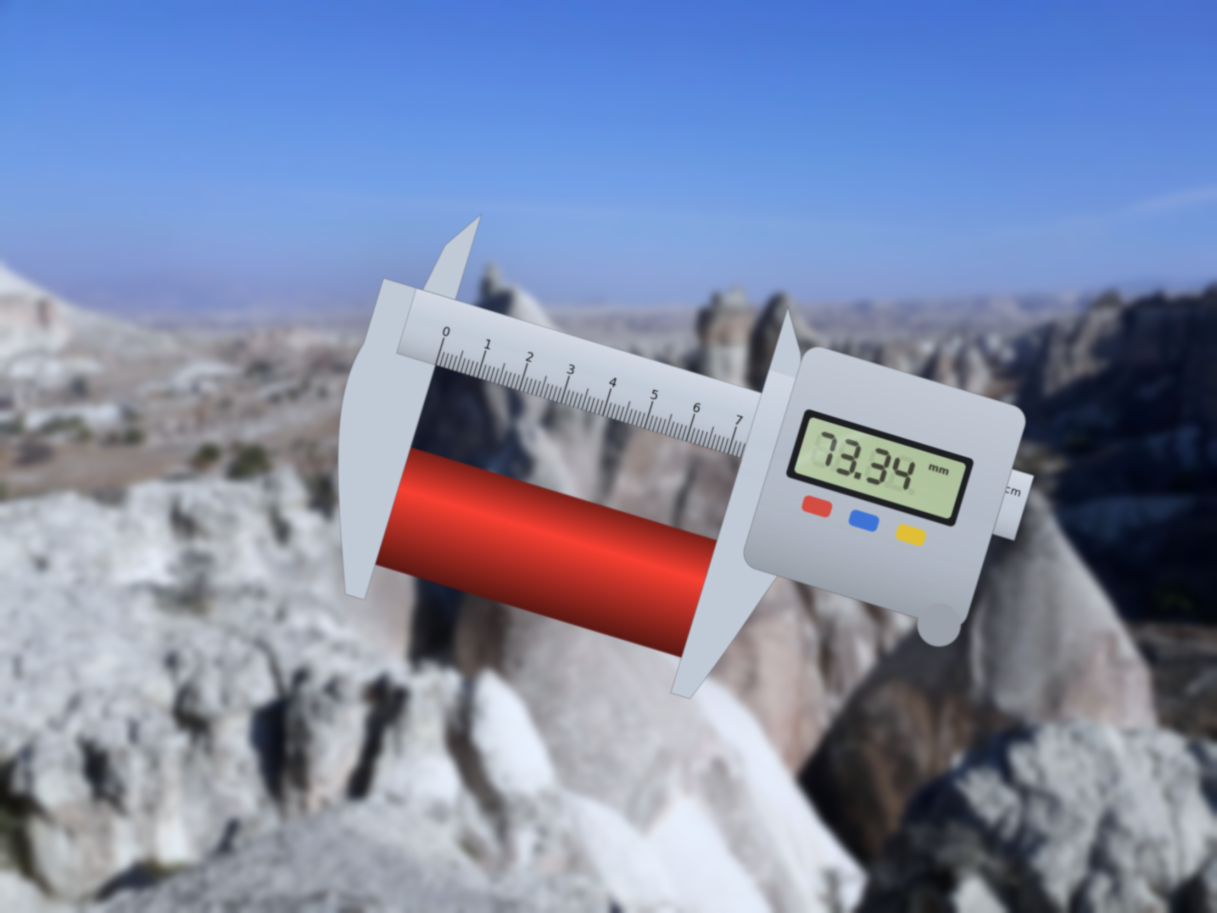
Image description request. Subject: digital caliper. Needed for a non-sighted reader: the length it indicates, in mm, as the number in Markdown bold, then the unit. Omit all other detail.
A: **73.34** mm
